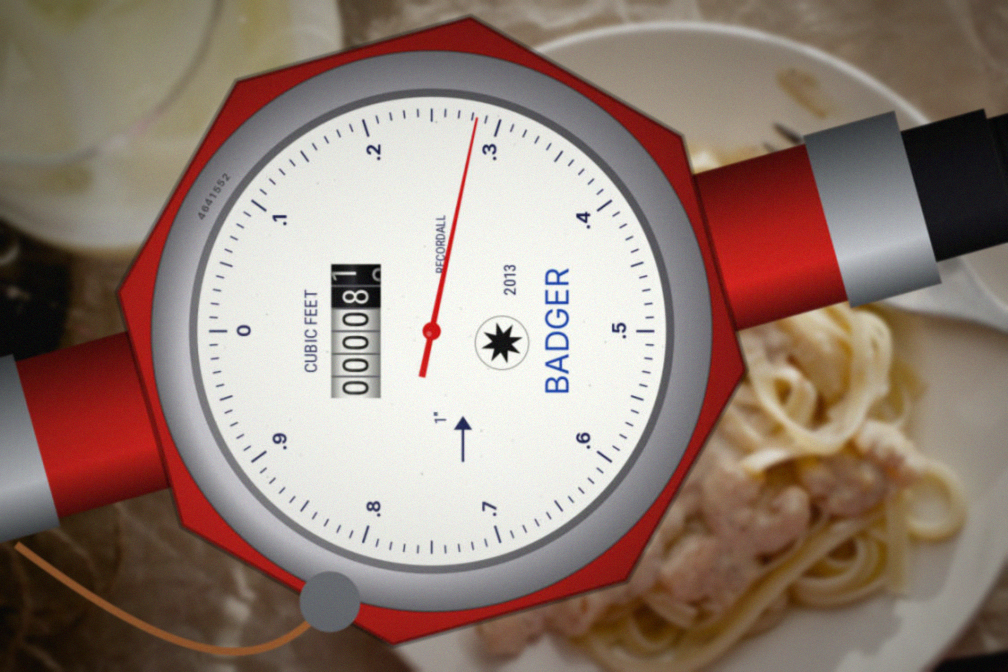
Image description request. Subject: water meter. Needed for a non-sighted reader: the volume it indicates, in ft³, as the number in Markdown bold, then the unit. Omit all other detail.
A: **81.28** ft³
